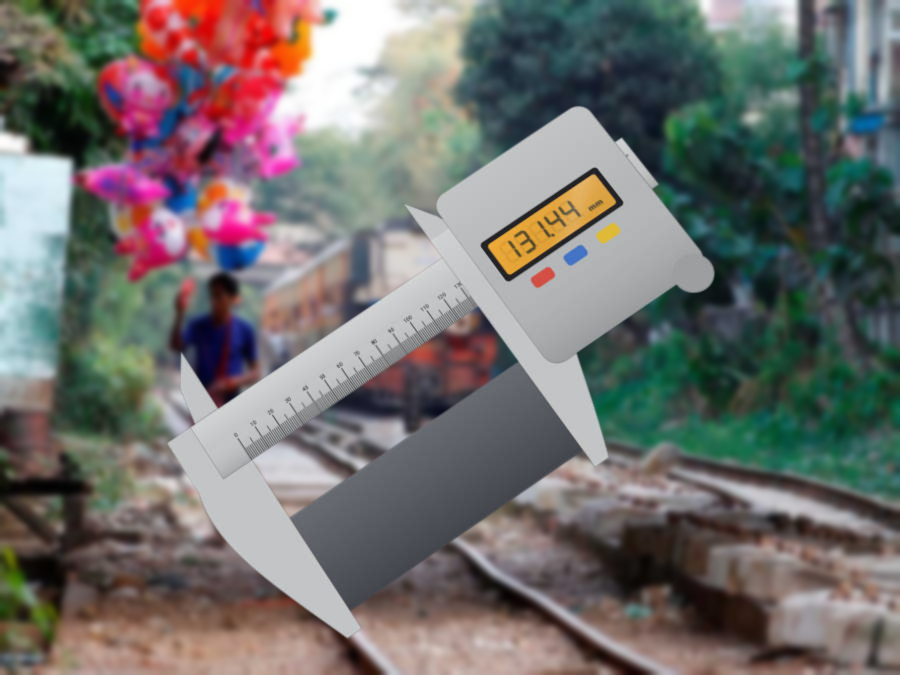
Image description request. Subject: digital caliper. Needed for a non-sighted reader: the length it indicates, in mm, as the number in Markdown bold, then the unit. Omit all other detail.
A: **131.44** mm
